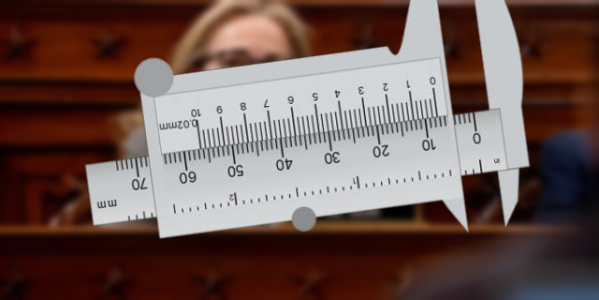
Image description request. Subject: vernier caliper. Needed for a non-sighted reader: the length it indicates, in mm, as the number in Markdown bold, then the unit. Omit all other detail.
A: **7.5** mm
